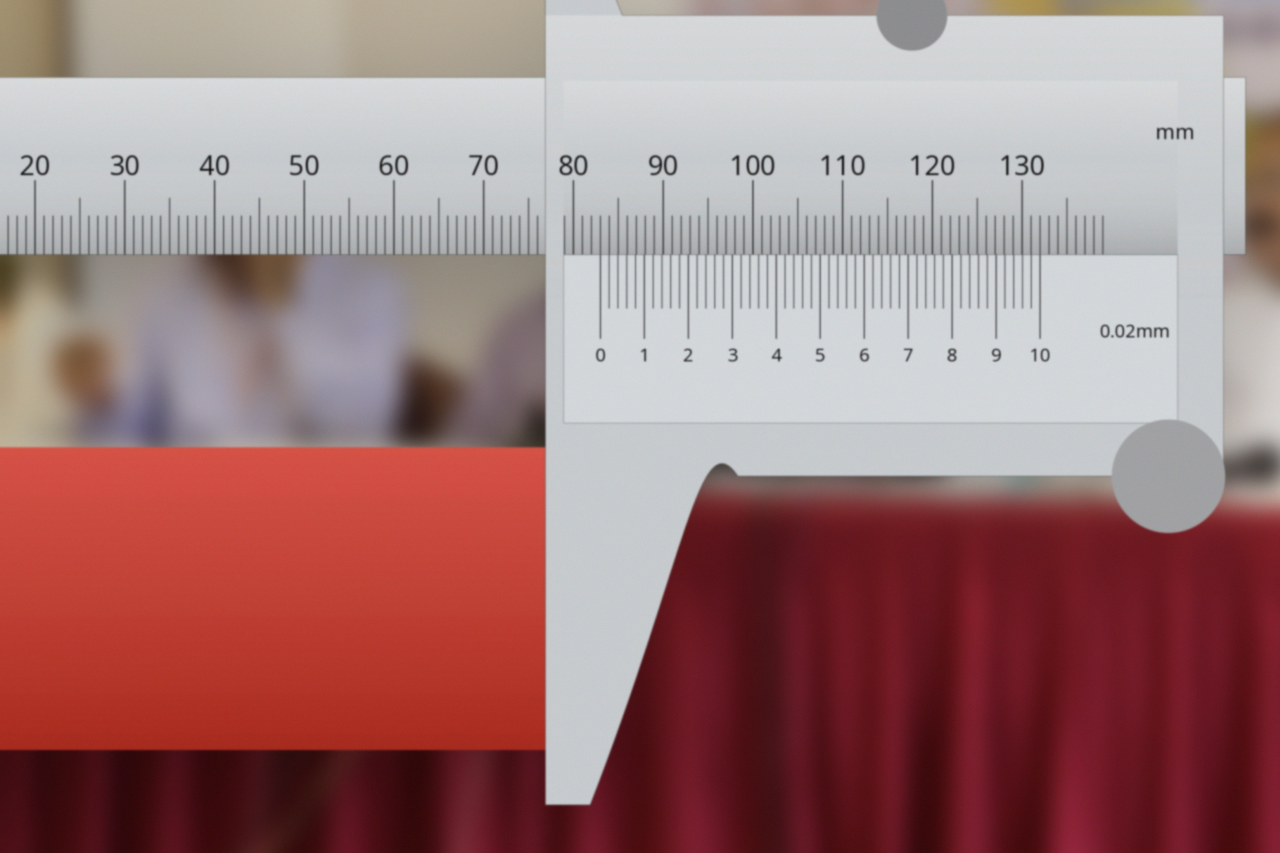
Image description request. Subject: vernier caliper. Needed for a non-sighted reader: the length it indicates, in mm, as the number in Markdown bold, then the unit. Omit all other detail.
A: **83.0** mm
